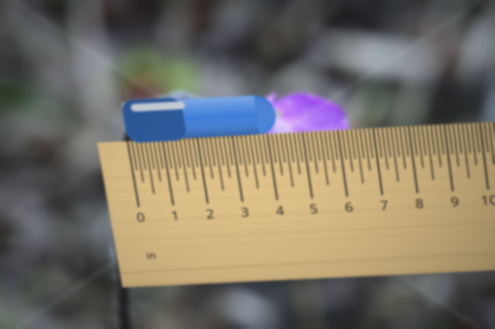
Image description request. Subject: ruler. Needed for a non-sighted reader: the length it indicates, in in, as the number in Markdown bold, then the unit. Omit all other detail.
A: **4.5** in
